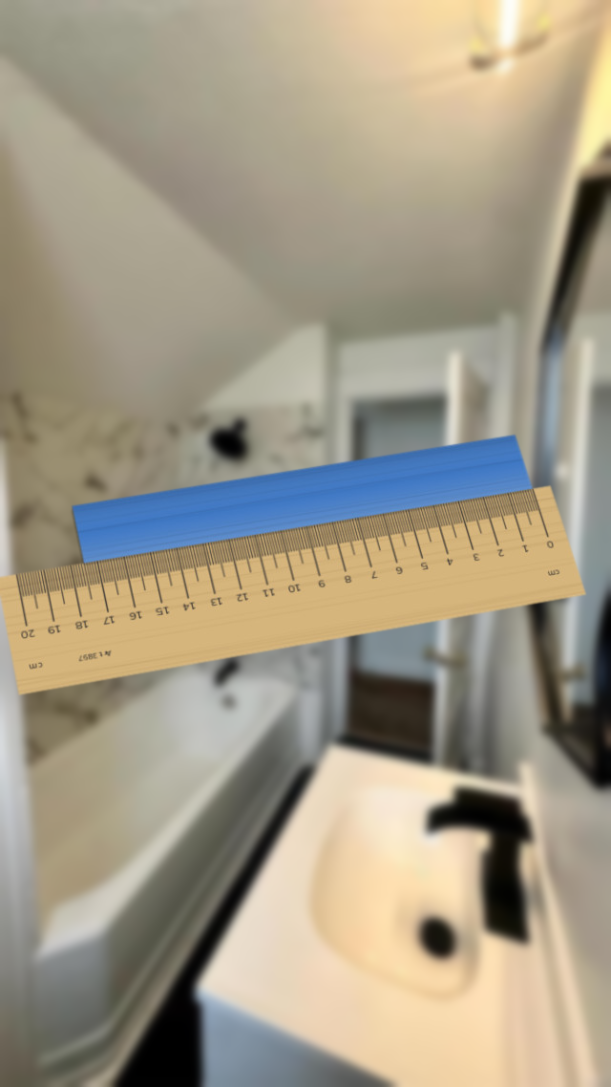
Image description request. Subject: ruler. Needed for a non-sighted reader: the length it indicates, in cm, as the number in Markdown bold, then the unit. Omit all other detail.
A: **17.5** cm
